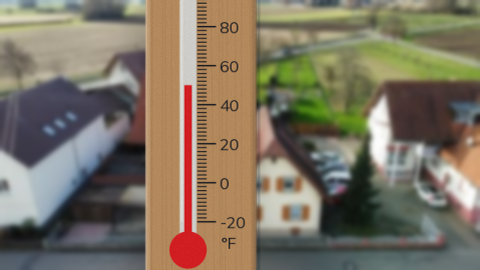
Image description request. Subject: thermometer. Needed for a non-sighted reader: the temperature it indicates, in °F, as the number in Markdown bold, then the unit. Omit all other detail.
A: **50** °F
